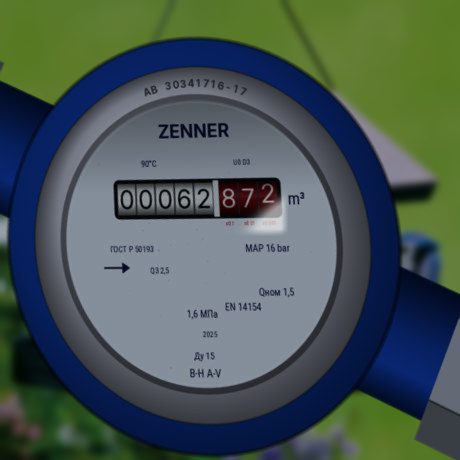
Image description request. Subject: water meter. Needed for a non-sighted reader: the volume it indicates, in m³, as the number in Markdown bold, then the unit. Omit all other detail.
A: **62.872** m³
